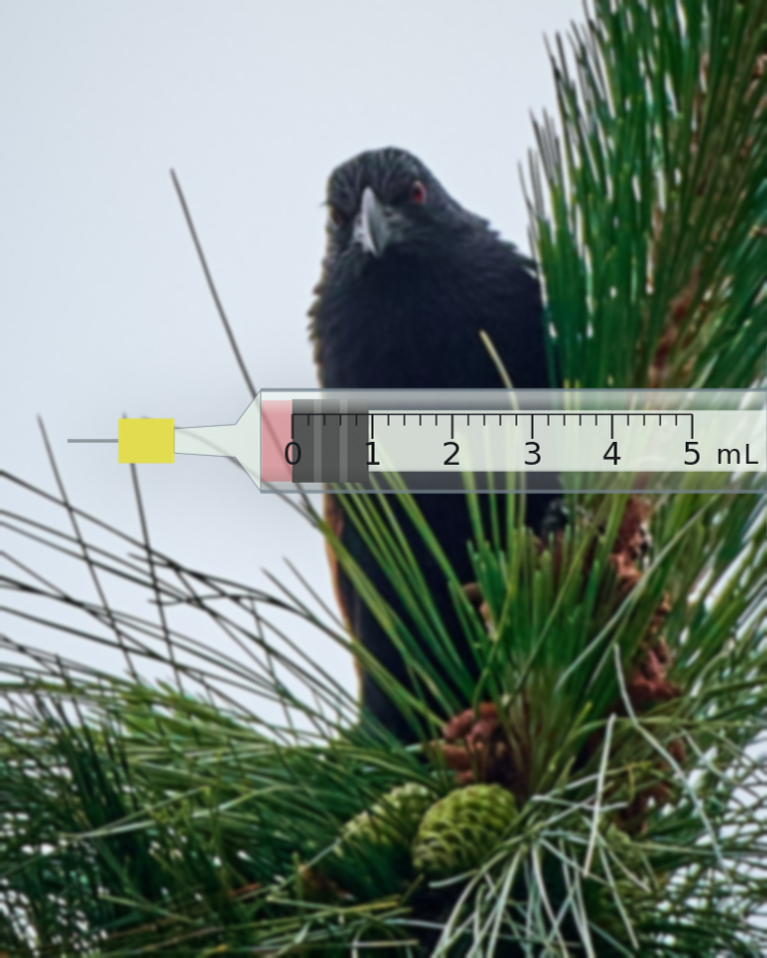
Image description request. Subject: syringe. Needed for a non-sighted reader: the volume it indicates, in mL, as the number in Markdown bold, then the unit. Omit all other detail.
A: **0** mL
